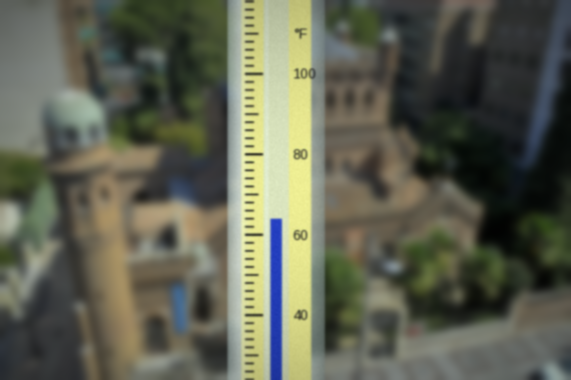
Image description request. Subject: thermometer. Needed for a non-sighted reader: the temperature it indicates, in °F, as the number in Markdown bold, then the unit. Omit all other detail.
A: **64** °F
